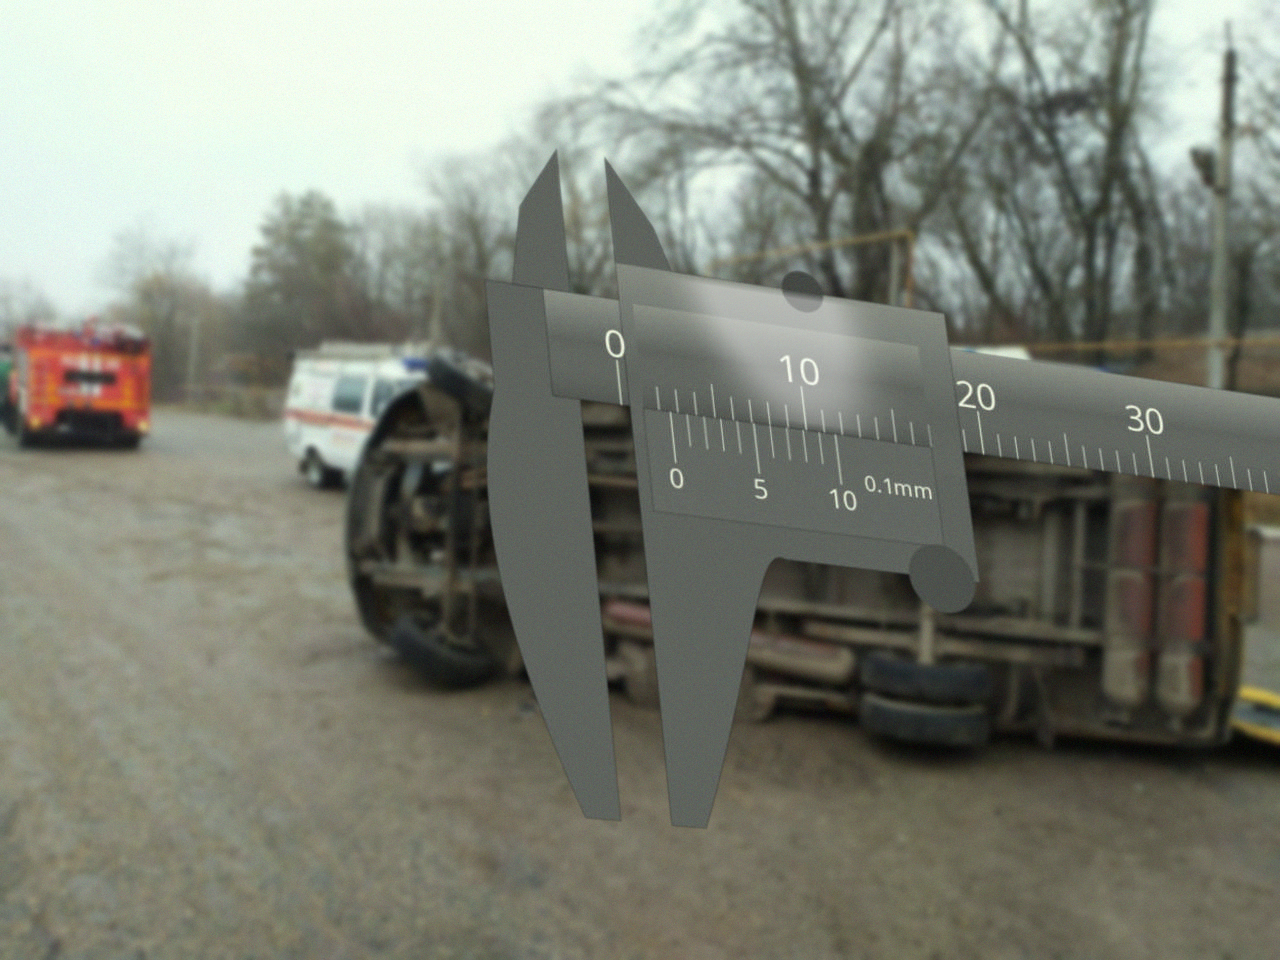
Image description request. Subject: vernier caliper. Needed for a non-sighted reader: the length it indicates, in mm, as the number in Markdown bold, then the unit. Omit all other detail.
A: **2.6** mm
